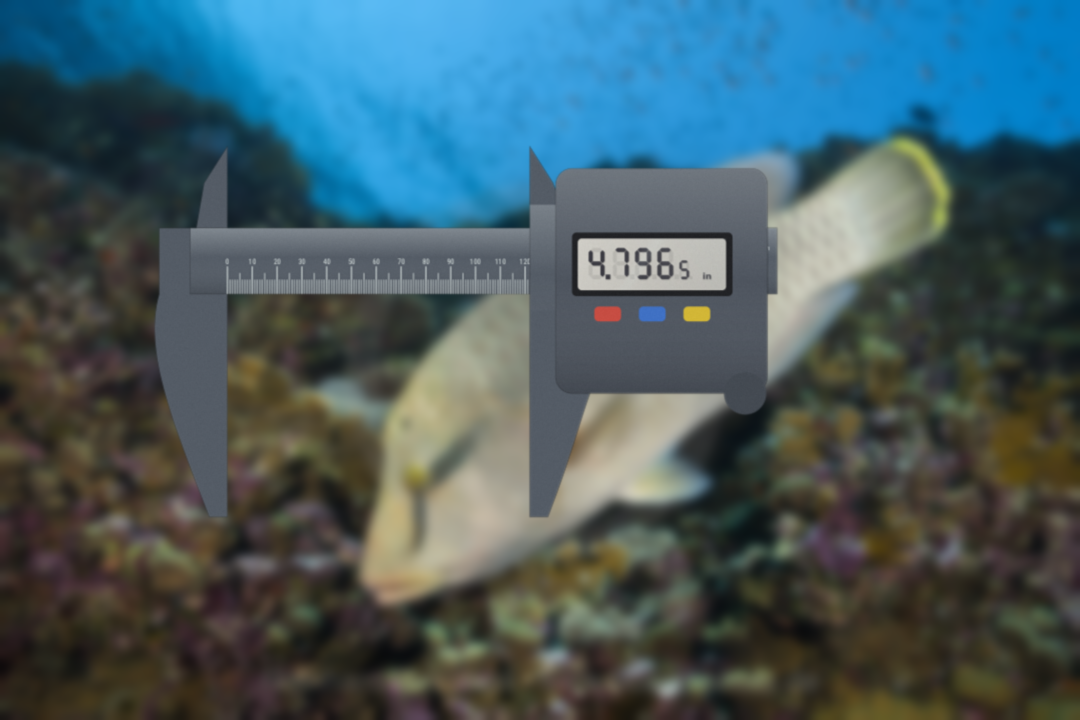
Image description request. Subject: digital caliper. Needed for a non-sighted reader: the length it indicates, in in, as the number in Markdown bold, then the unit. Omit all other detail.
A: **4.7965** in
